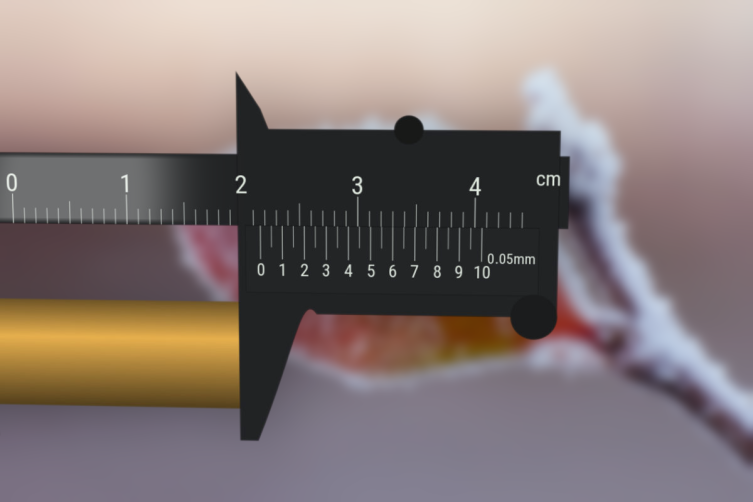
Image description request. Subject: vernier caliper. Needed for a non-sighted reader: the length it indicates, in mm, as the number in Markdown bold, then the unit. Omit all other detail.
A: **21.6** mm
